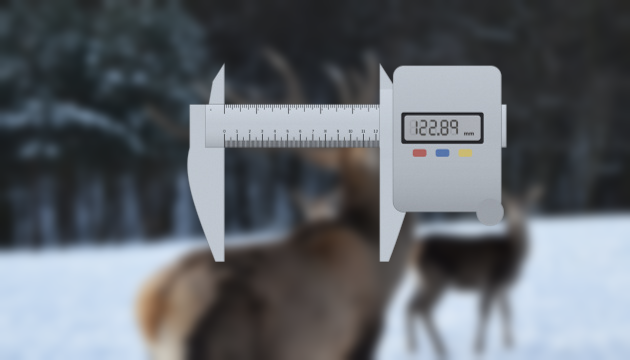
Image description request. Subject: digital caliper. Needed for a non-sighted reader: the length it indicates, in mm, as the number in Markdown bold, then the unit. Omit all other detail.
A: **122.89** mm
